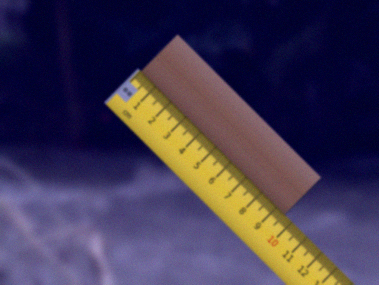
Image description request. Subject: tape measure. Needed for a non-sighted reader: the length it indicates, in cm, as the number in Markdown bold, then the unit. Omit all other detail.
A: **9.5** cm
